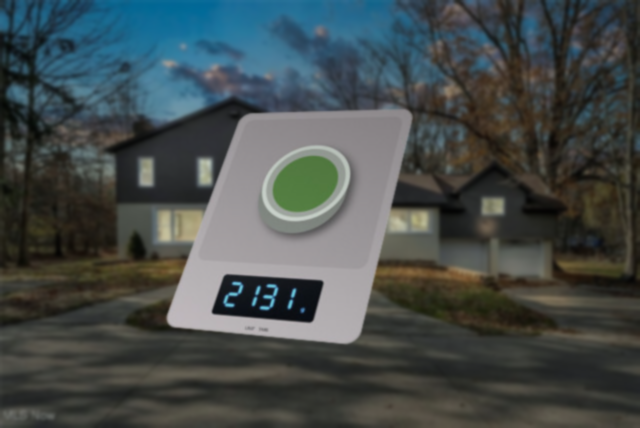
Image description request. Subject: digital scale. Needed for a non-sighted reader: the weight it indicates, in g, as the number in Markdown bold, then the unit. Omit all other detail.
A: **2131** g
